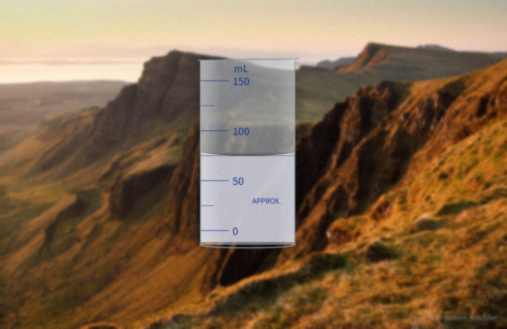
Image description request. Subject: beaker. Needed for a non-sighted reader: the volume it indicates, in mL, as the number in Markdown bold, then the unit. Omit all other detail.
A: **75** mL
